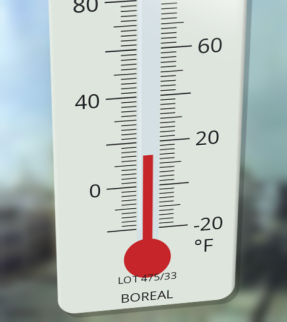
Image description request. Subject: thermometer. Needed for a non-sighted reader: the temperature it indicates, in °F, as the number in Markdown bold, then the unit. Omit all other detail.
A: **14** °F
